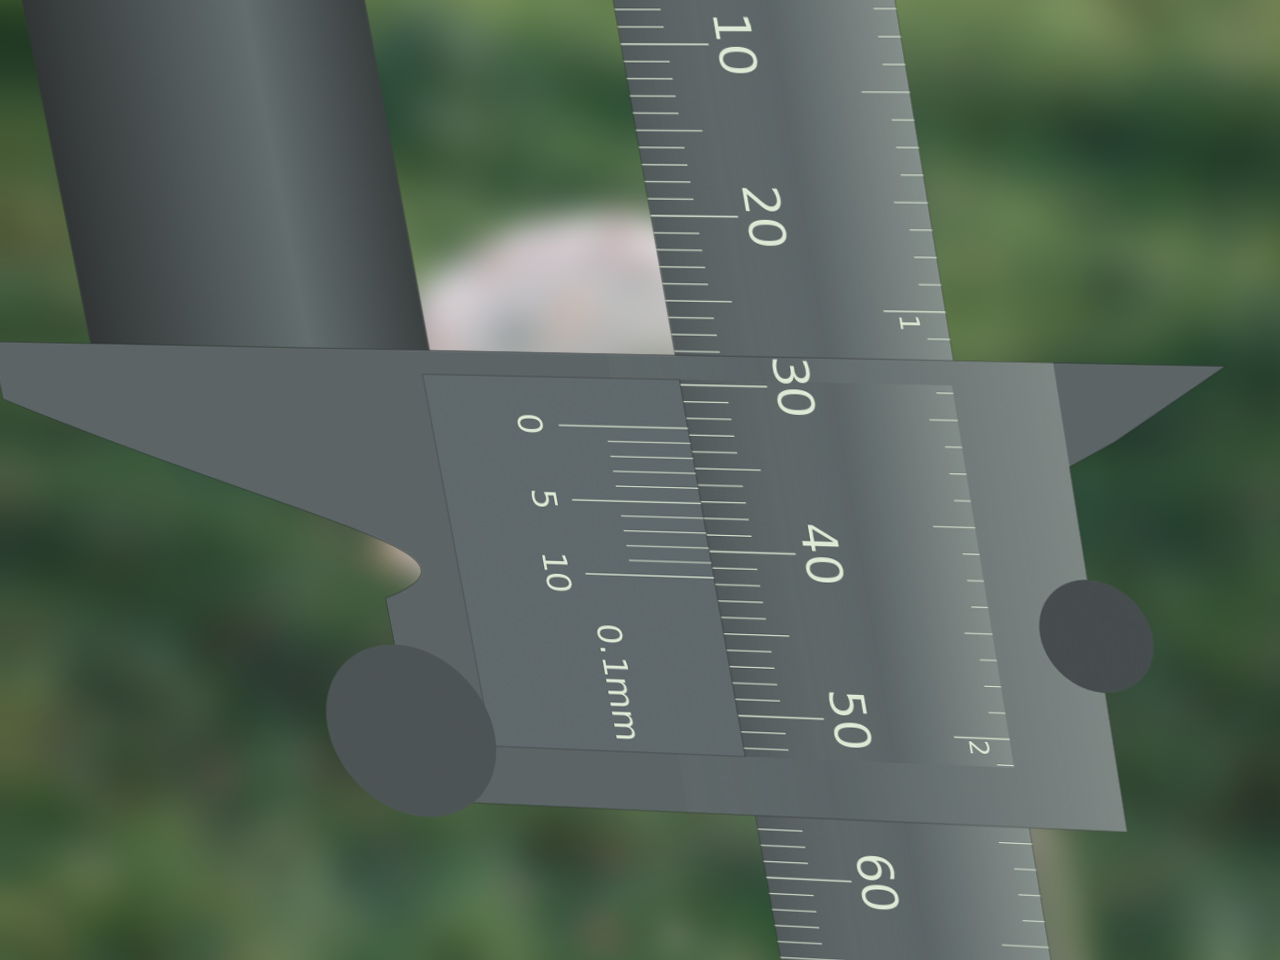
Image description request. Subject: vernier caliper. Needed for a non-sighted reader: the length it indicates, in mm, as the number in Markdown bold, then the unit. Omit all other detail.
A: **32.6** mm
